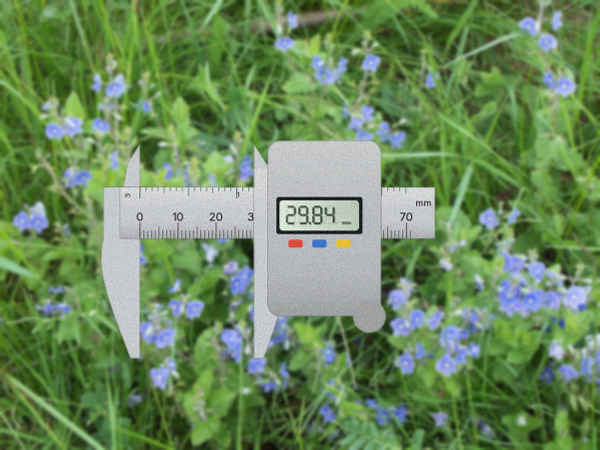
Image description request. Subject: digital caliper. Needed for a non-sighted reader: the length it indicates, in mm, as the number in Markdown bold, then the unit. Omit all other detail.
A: **29.84** mm
